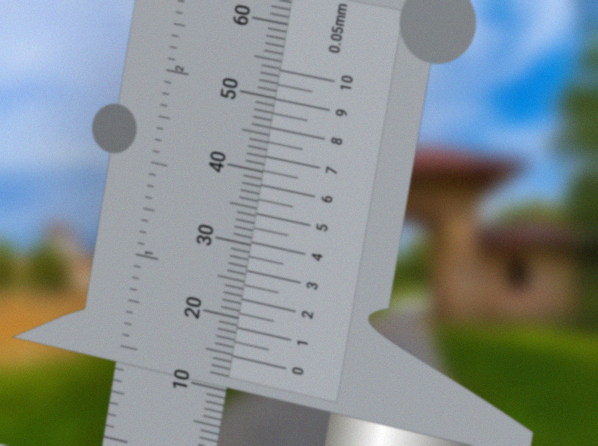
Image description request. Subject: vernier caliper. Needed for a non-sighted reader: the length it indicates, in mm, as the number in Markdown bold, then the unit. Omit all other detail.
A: **14.8** mm
